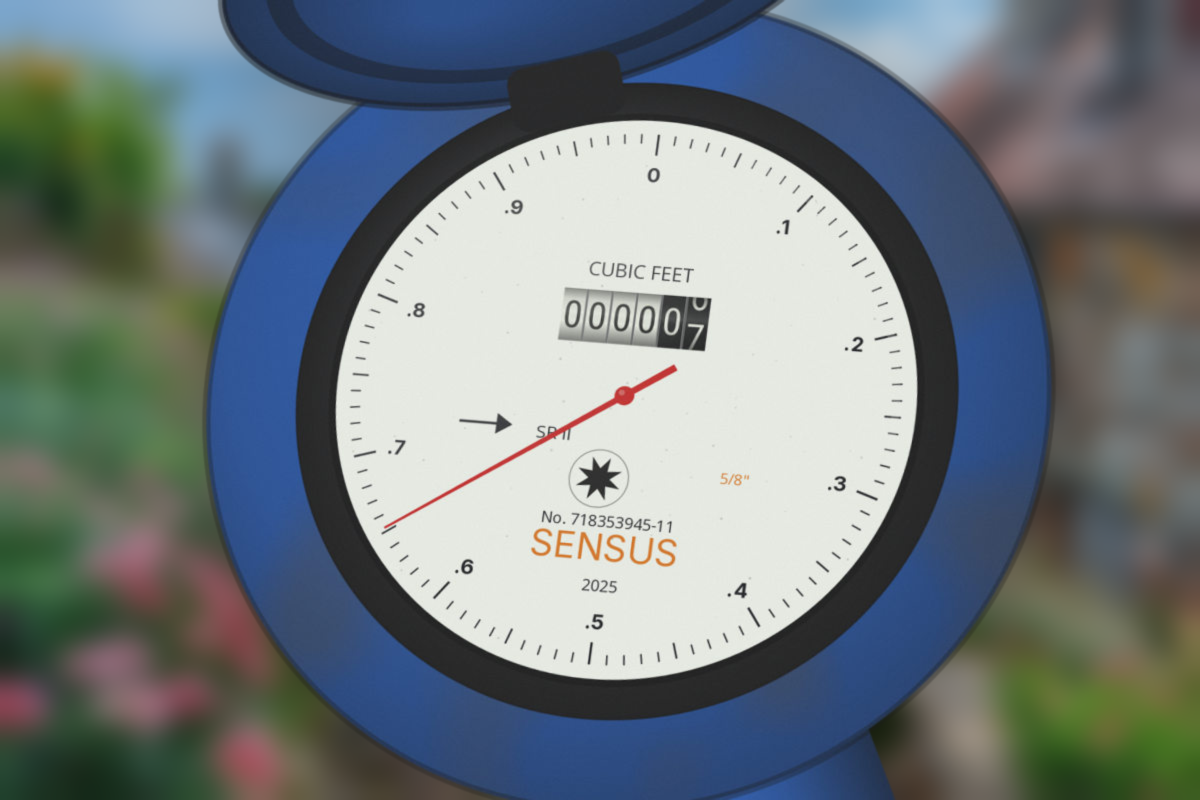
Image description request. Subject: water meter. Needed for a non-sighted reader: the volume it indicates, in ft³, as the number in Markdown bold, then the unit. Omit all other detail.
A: **6.65** ft³
